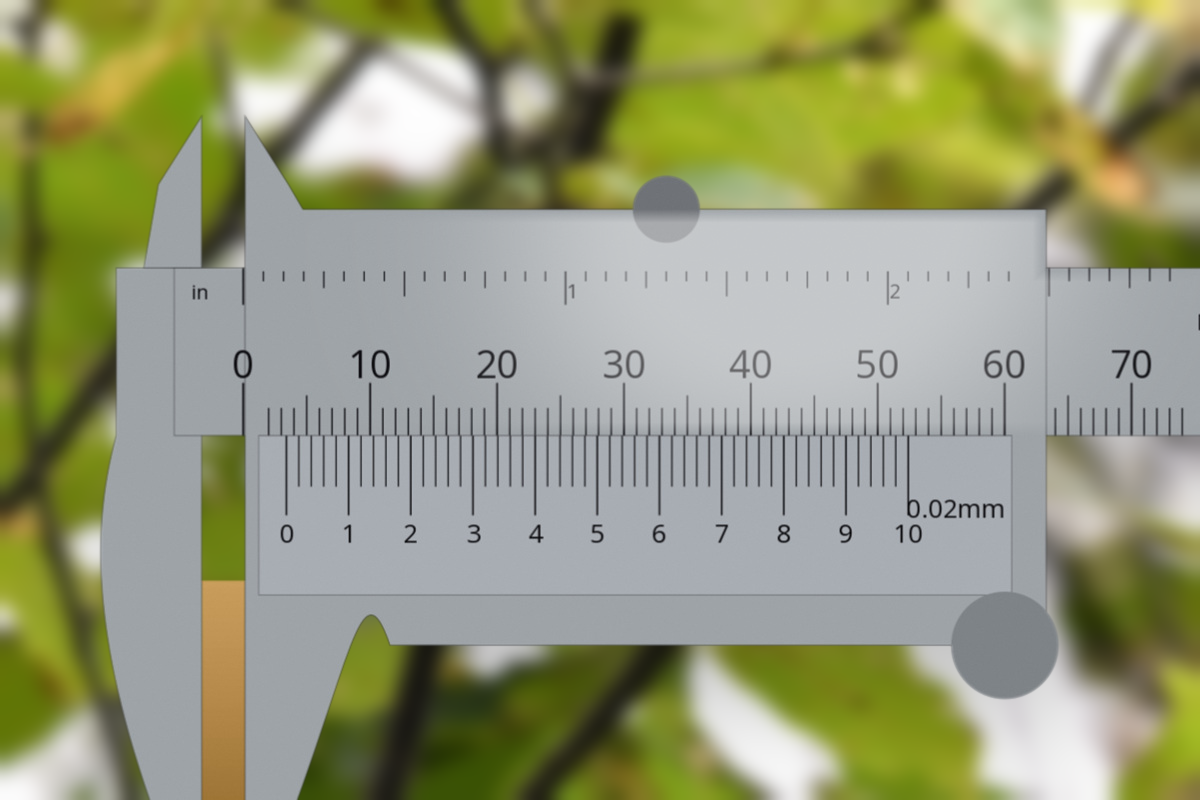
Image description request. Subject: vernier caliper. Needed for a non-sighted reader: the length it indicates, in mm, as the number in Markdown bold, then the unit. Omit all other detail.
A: **3.4** mm
